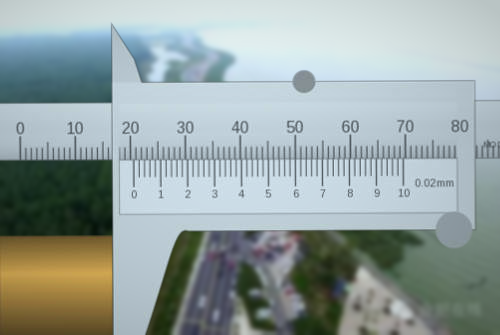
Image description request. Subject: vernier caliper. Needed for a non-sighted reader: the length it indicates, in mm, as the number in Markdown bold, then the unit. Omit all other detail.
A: **20.6** mm
